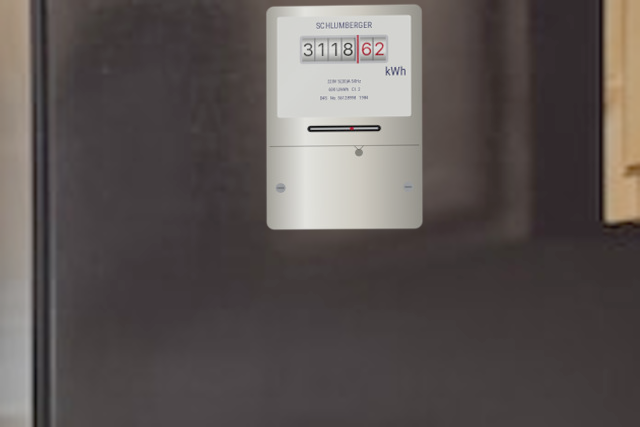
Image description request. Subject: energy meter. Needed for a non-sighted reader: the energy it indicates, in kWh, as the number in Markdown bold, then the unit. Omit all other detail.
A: **3118.62** kWh
